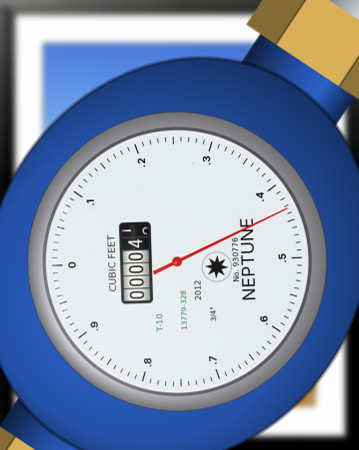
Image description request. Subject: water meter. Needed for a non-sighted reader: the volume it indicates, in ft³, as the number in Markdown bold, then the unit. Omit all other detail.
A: **41.43** ft³
